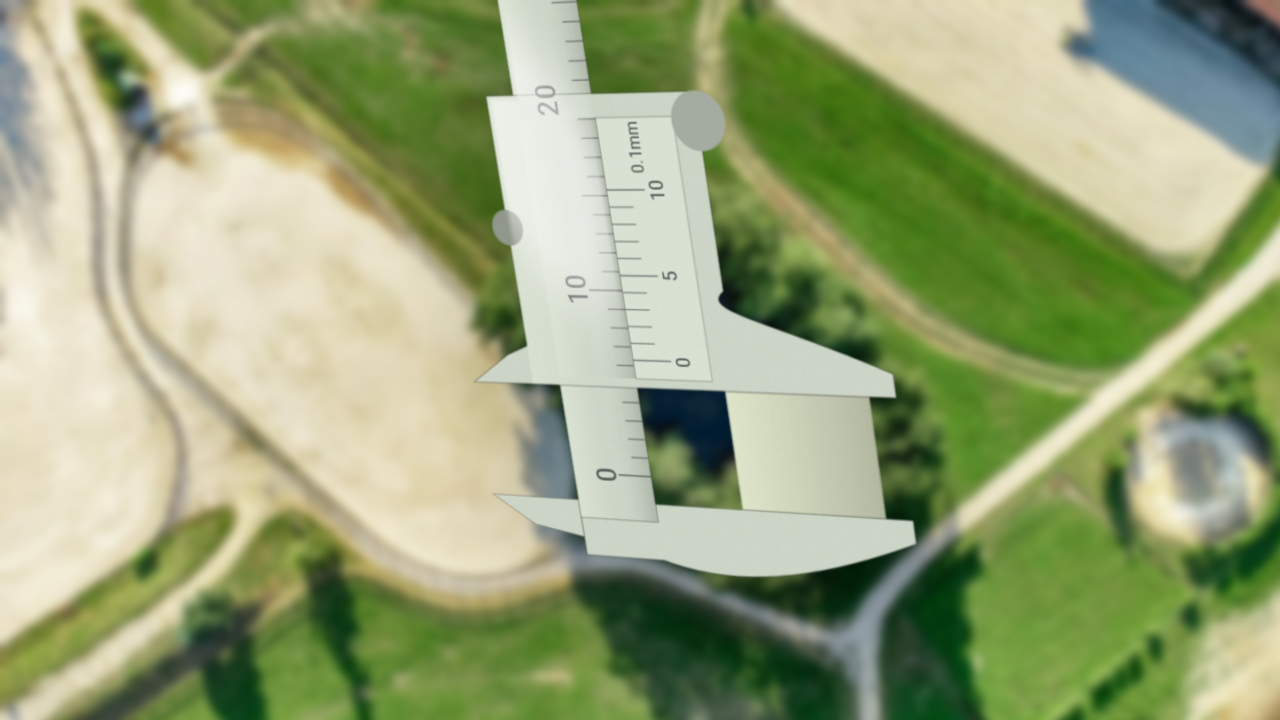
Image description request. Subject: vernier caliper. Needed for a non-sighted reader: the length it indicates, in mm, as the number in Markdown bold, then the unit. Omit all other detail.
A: **6.3** mm
